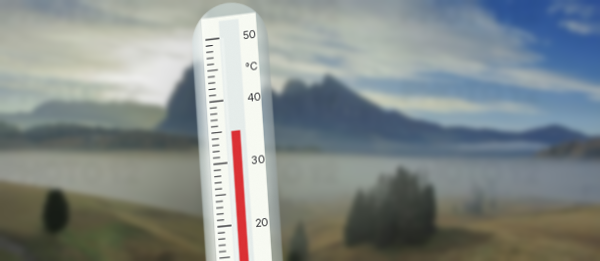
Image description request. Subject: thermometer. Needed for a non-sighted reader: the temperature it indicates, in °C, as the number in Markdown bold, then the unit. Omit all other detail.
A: **35** °C
